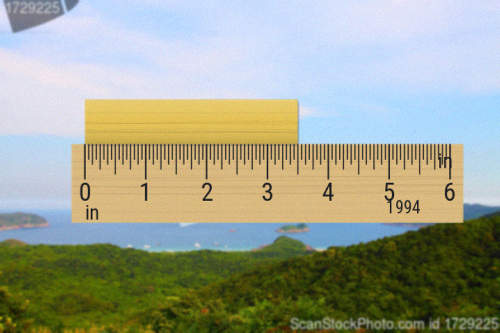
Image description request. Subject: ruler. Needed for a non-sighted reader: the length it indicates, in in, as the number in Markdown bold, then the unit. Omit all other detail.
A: **3.5** in
